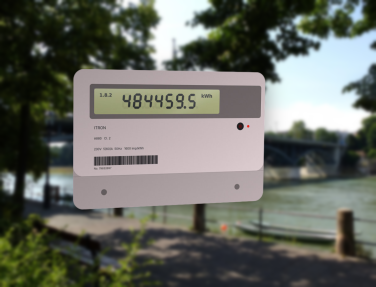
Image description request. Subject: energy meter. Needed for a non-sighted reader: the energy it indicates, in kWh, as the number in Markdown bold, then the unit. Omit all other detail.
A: **484459.5** kWh
